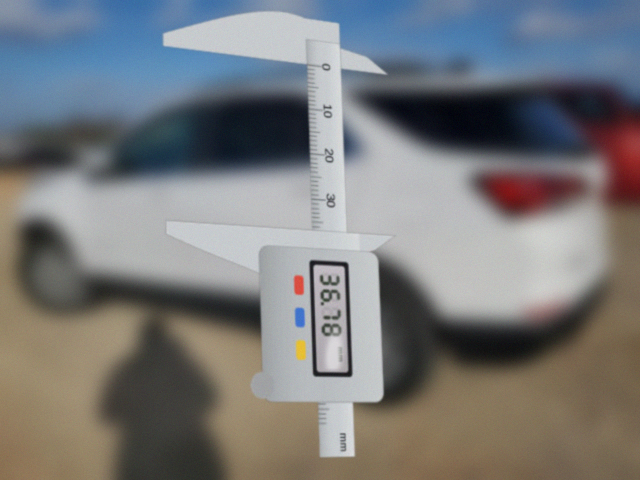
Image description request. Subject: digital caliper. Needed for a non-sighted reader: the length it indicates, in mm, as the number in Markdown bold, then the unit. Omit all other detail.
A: **36.78** mm
